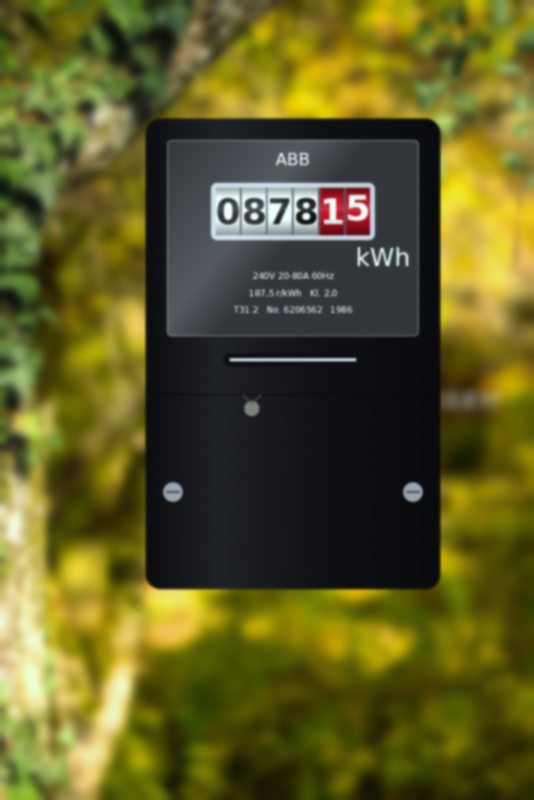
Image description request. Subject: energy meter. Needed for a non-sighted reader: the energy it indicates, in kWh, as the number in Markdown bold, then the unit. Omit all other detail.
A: **878.15** kWh
